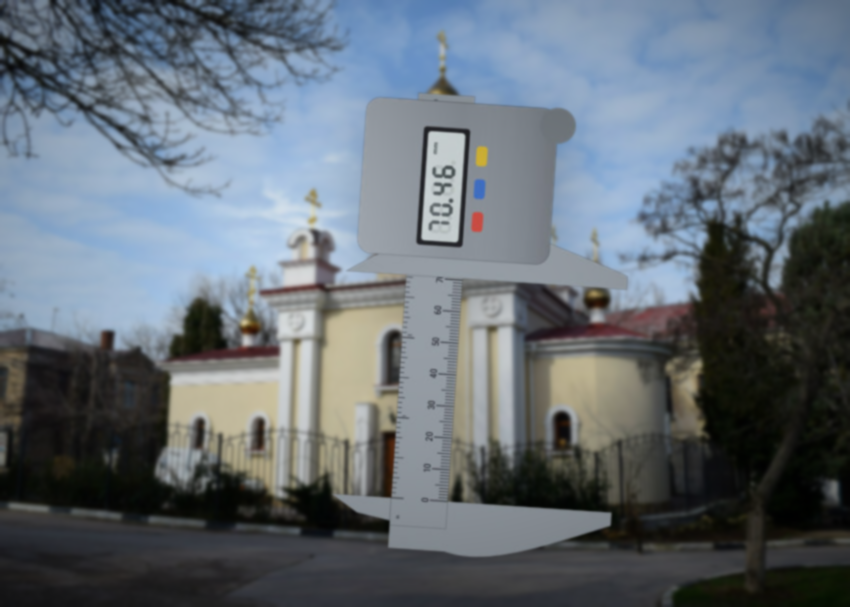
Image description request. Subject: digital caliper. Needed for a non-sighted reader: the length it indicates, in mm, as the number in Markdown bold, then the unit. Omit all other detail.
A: **70.46** mm
